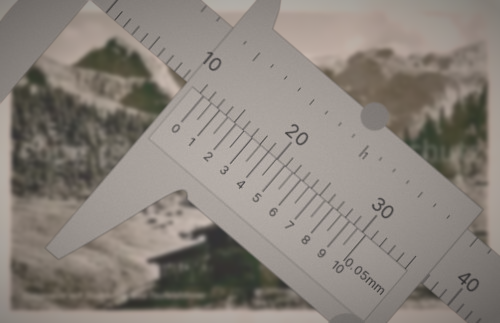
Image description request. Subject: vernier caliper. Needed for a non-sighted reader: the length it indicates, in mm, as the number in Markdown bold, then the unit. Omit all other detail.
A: **11.4** mm
